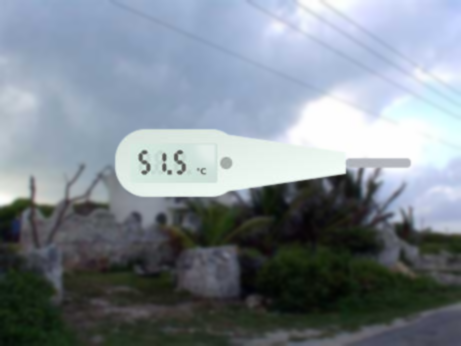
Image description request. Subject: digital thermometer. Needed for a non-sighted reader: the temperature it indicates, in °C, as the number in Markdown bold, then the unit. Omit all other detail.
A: **51.5** °C
